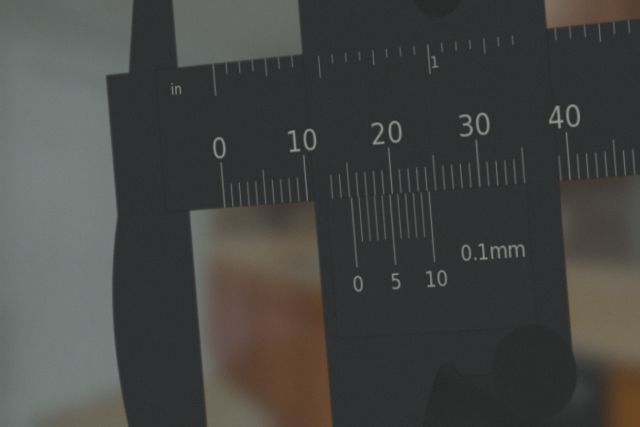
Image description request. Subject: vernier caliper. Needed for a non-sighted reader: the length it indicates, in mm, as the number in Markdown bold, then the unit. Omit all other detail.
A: **15.2** mm
